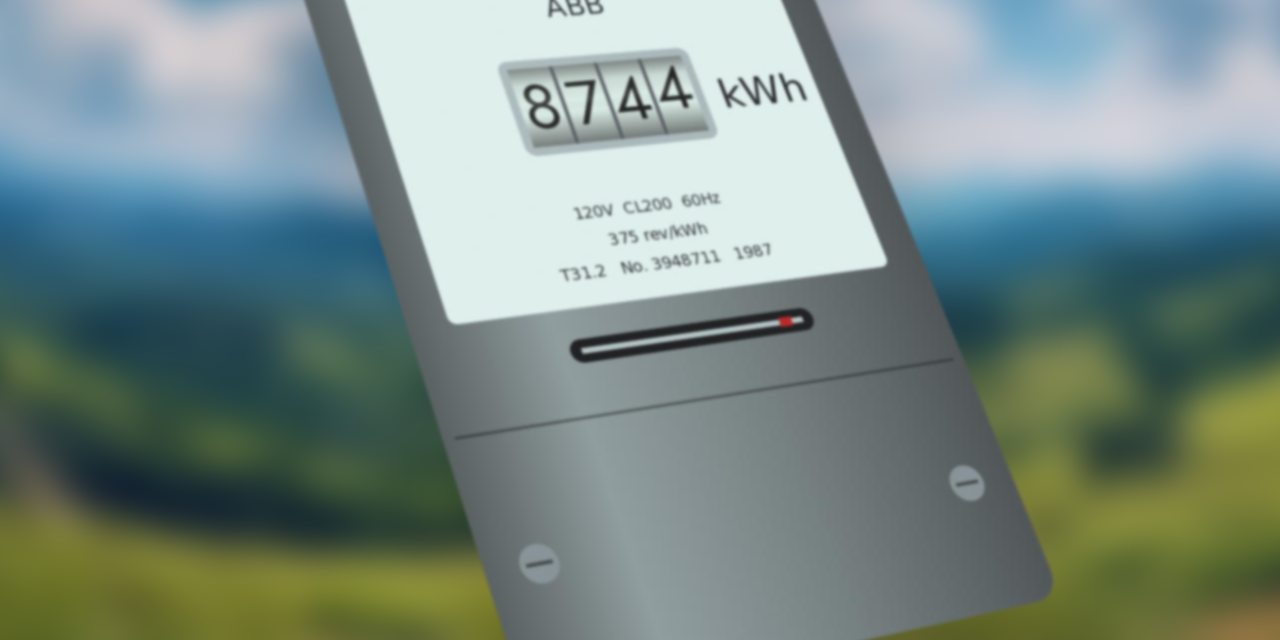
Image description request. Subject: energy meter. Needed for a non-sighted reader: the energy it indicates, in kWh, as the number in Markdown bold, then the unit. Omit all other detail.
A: **8744** kWh
